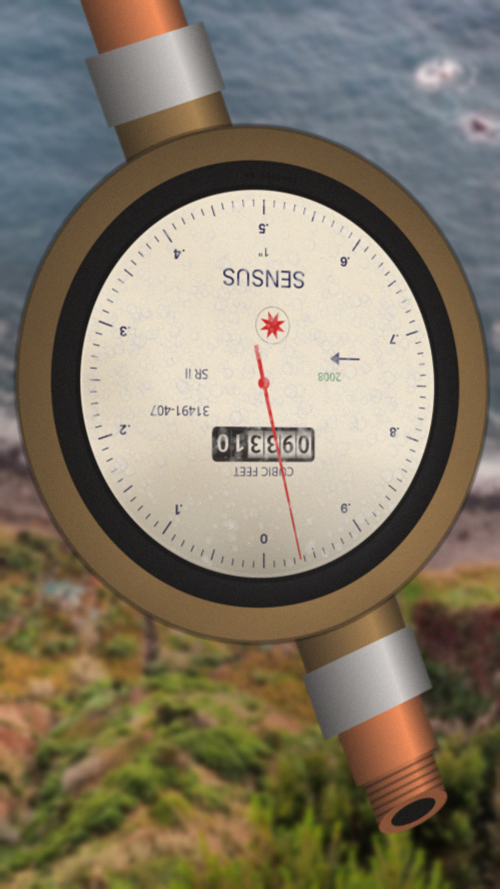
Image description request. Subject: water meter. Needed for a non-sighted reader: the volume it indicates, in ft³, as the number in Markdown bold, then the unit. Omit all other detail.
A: **93309.96** ft³
